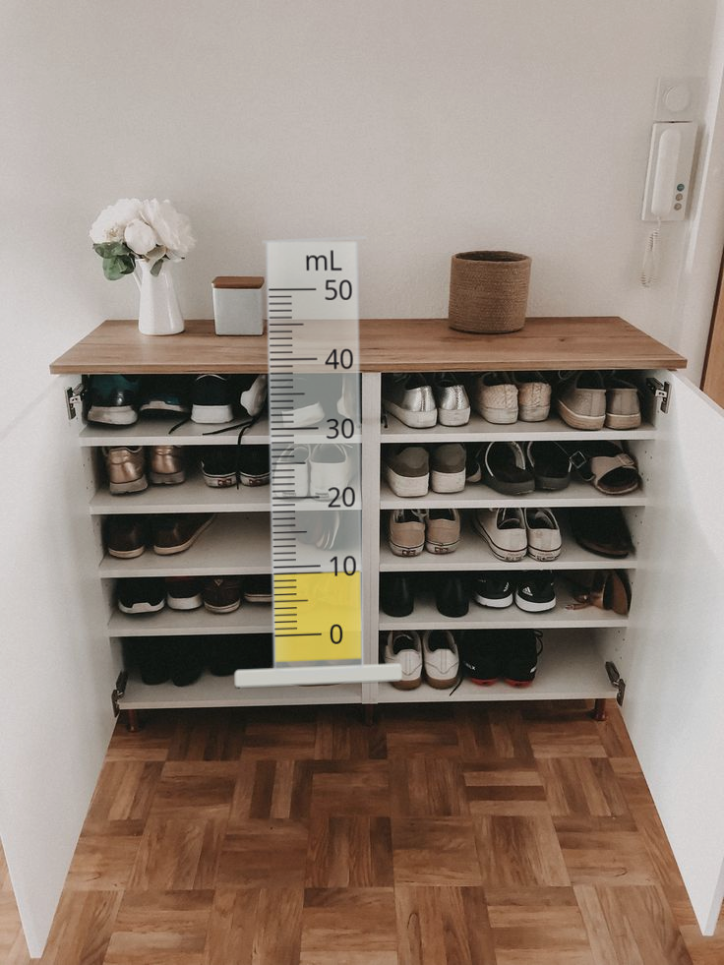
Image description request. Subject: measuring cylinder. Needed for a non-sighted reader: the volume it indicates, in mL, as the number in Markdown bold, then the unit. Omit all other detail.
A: **9** mL
